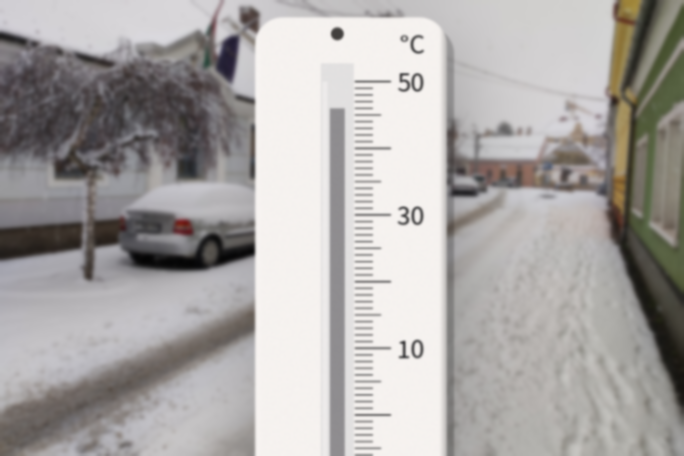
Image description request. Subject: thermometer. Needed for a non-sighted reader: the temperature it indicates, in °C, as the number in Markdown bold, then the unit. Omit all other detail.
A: **46** °C
